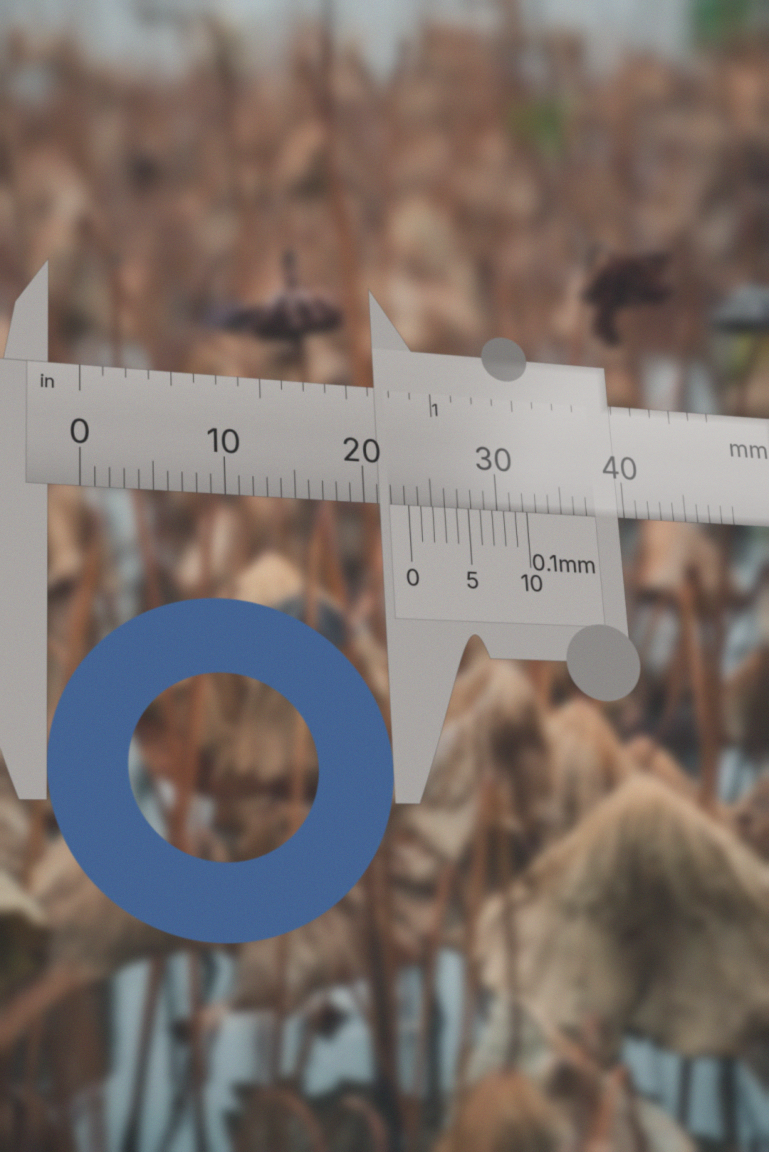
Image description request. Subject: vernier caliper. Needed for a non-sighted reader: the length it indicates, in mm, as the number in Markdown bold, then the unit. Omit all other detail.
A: **23.3** mm
